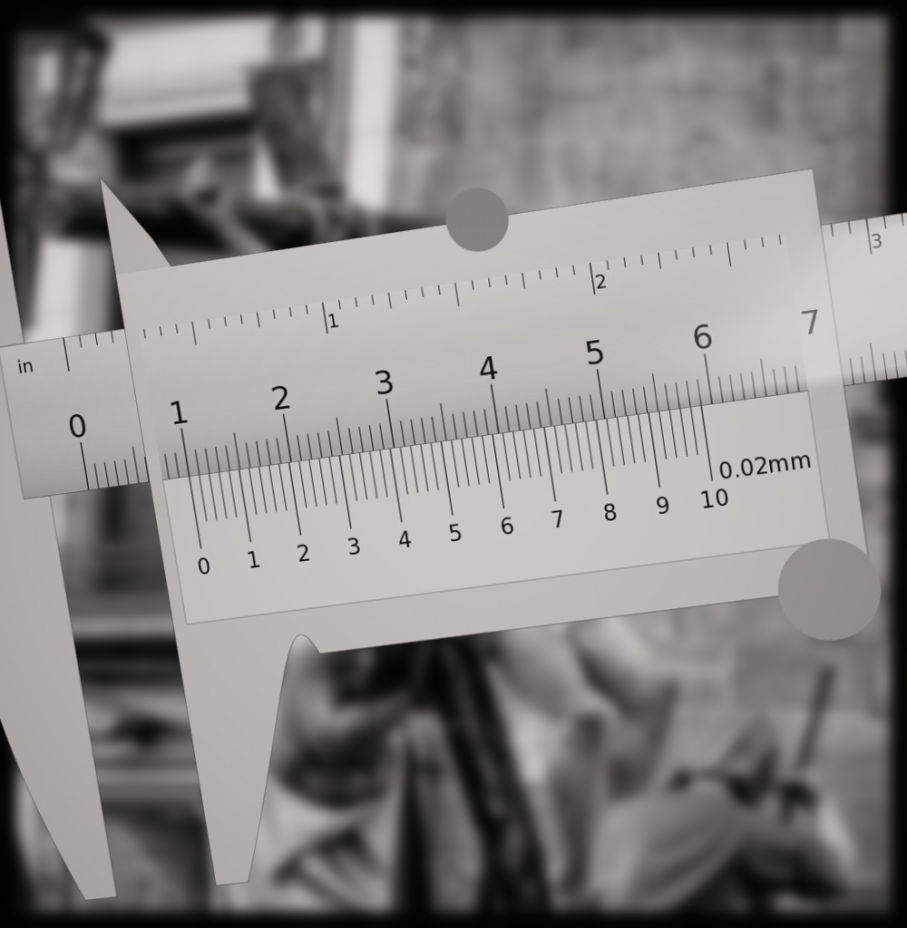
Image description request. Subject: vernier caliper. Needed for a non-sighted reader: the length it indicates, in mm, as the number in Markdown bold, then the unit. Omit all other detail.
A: **10.0** mm
